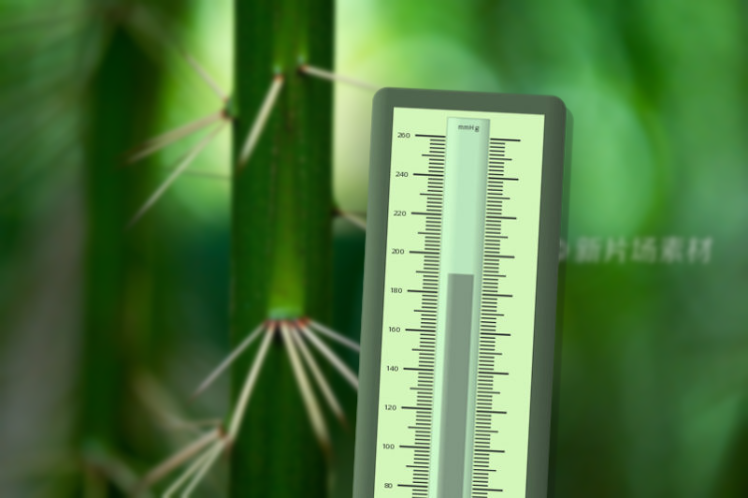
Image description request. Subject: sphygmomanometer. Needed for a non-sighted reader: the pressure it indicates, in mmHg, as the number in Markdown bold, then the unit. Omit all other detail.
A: **190** mmHg
